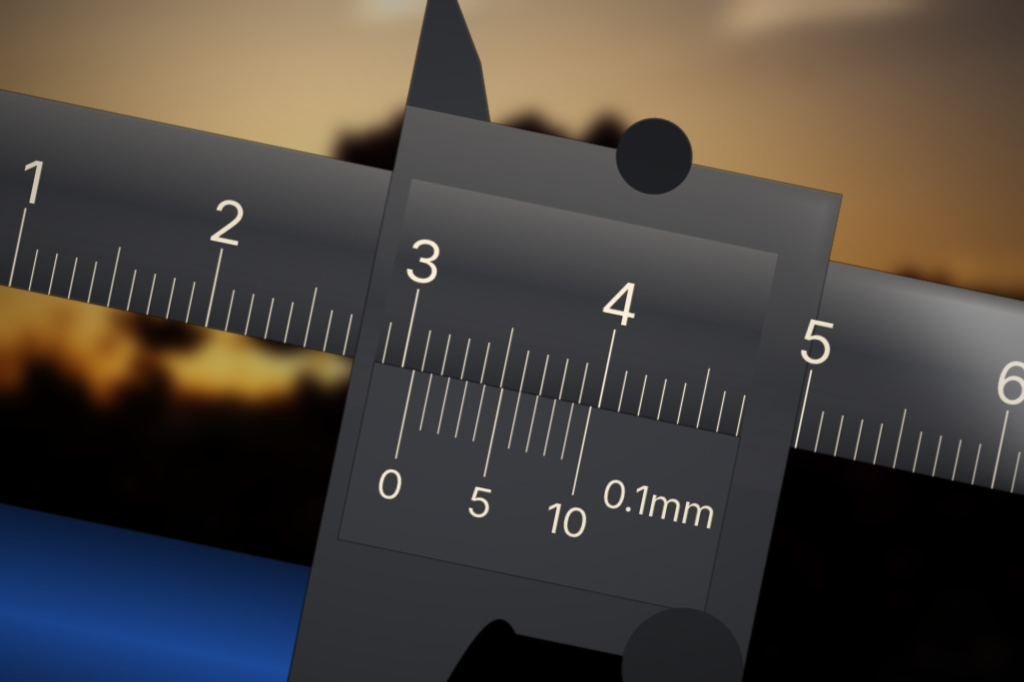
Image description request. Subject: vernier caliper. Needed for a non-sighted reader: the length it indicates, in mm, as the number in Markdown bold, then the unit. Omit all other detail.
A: **30.6** mm
